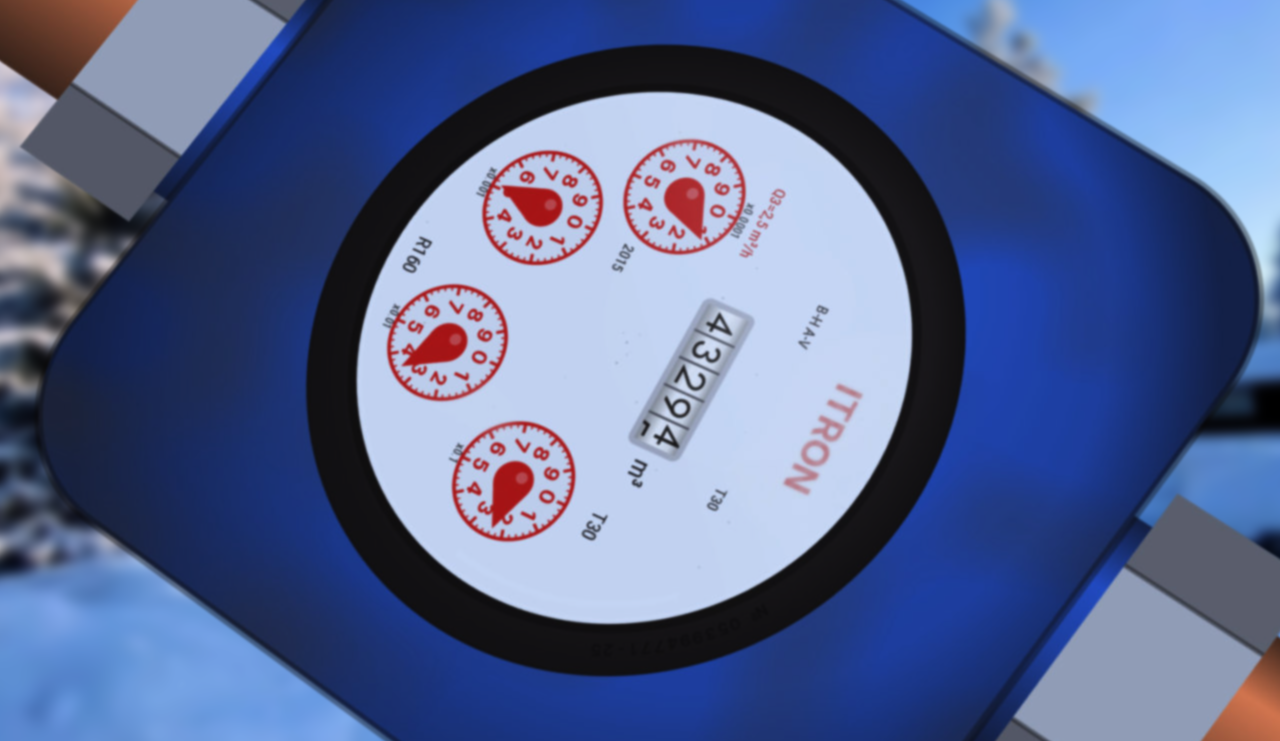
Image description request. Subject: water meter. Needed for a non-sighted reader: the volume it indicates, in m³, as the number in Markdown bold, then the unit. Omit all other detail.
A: **43294.2351** m³
